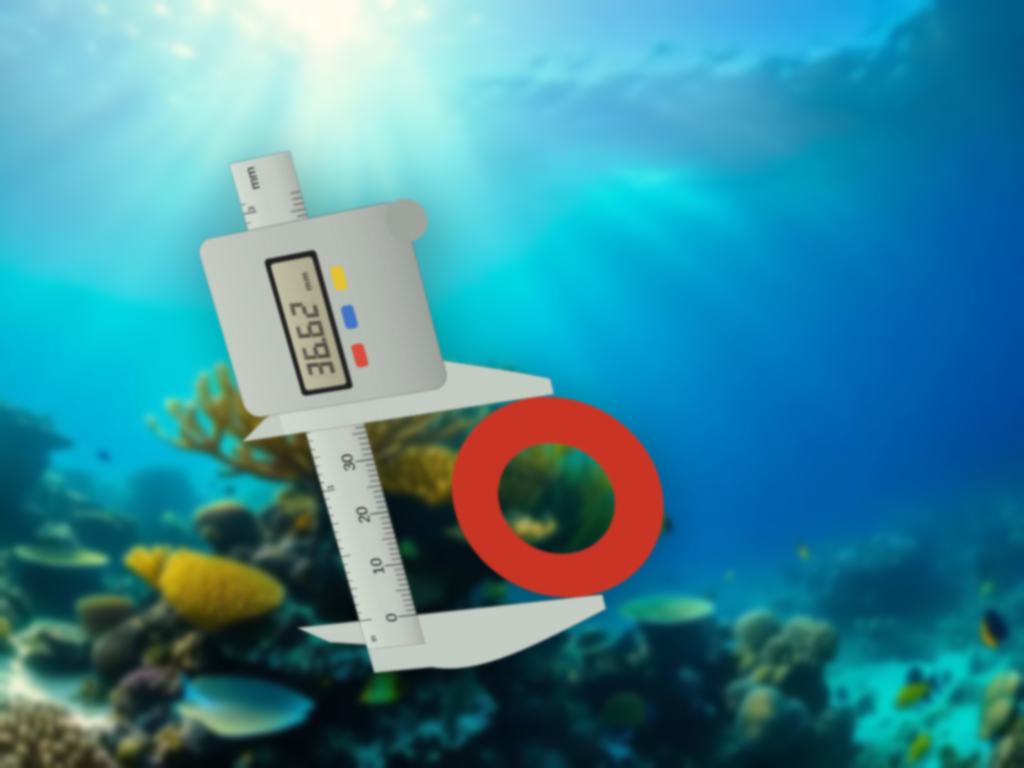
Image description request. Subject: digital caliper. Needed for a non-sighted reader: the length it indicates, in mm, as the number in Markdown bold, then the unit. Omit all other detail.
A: **36.62** mm
